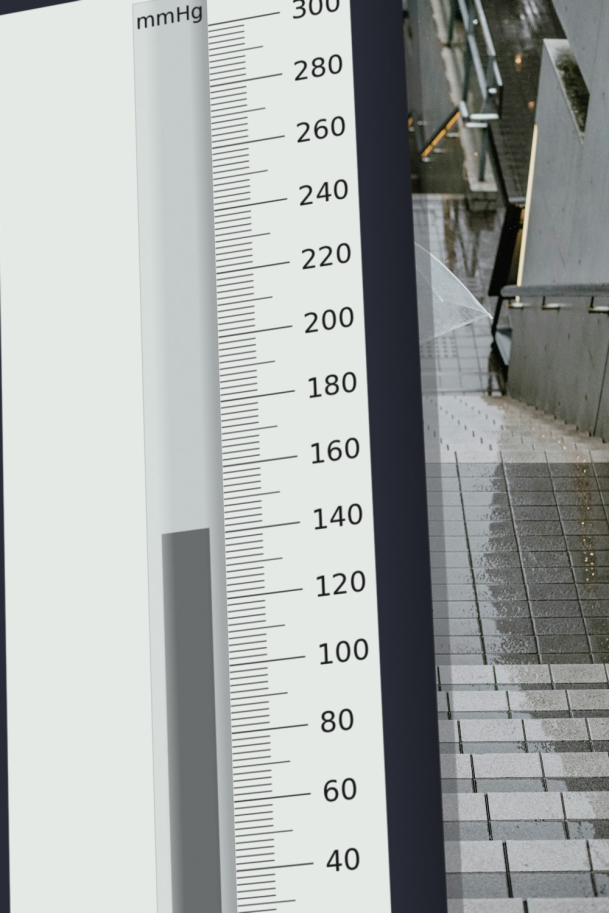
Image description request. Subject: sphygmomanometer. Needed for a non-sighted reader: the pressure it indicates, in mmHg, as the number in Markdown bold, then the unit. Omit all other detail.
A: **142** mmHg
